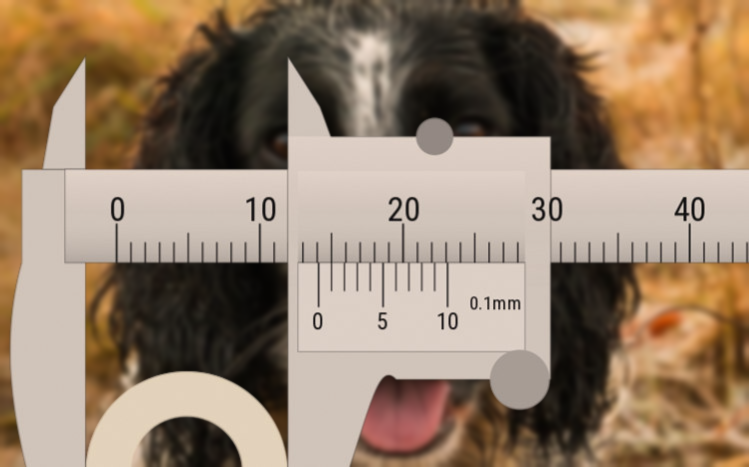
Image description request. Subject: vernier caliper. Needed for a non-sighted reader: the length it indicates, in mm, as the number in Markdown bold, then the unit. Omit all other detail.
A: **14.1** mm
